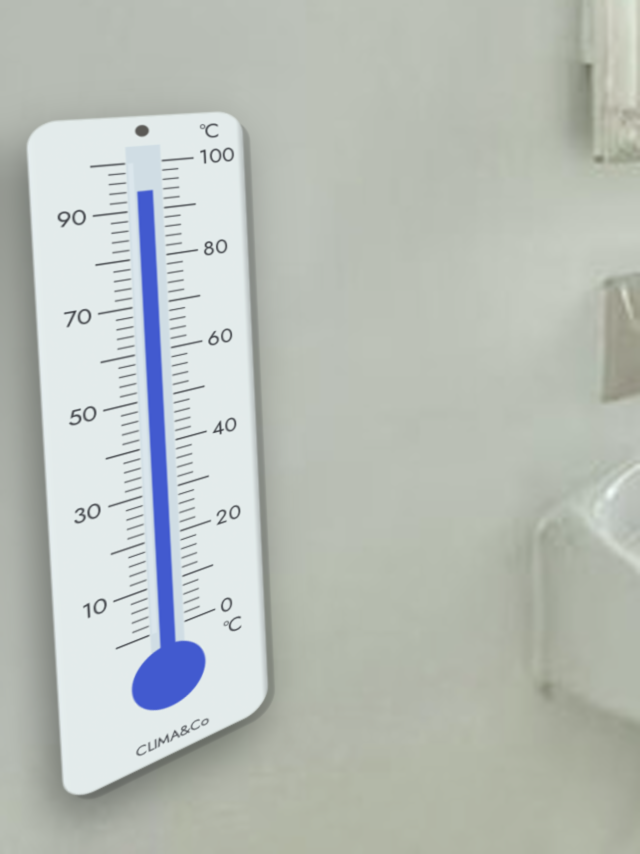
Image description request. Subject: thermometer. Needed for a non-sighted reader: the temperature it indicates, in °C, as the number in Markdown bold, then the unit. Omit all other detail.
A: **94** °C
